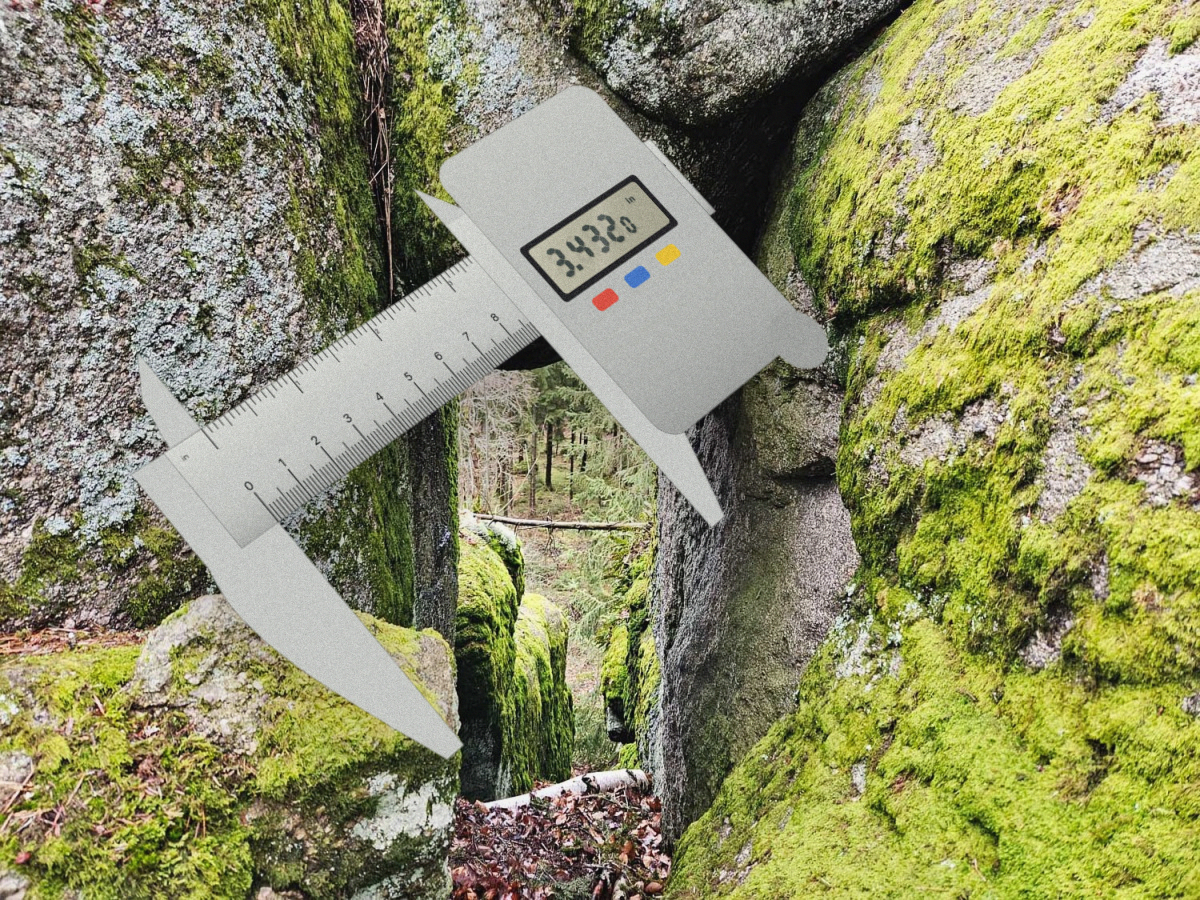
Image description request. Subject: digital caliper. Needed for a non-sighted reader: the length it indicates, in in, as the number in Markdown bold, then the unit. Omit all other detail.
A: **3.4320** in
